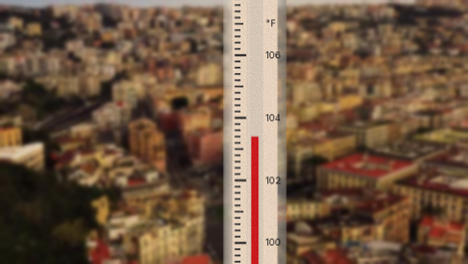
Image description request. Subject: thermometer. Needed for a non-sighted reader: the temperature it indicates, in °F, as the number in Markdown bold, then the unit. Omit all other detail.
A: **103.4** °F
